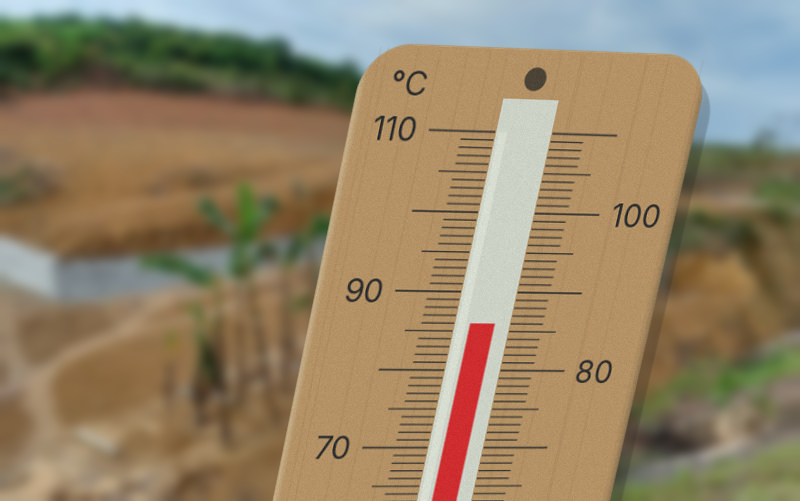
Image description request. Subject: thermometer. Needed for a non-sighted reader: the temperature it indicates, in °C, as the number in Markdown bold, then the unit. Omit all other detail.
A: **86** °C
